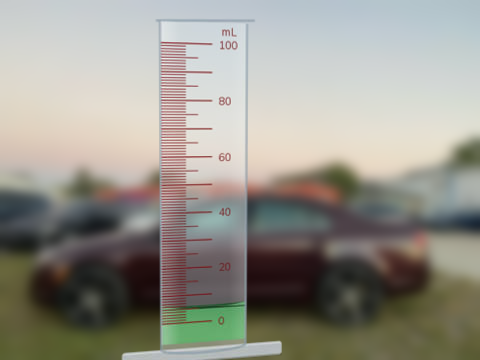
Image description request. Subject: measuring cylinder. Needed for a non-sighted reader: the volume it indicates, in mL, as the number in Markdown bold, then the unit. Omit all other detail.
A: **5** mL
